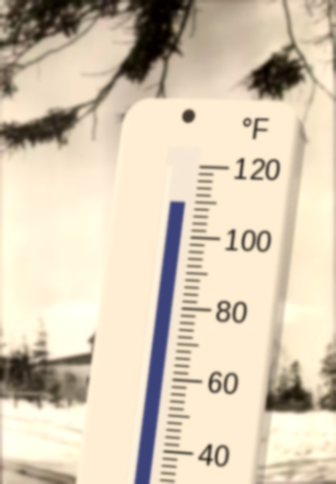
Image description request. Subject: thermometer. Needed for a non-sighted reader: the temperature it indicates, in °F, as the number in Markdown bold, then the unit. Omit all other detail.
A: **110** °F
